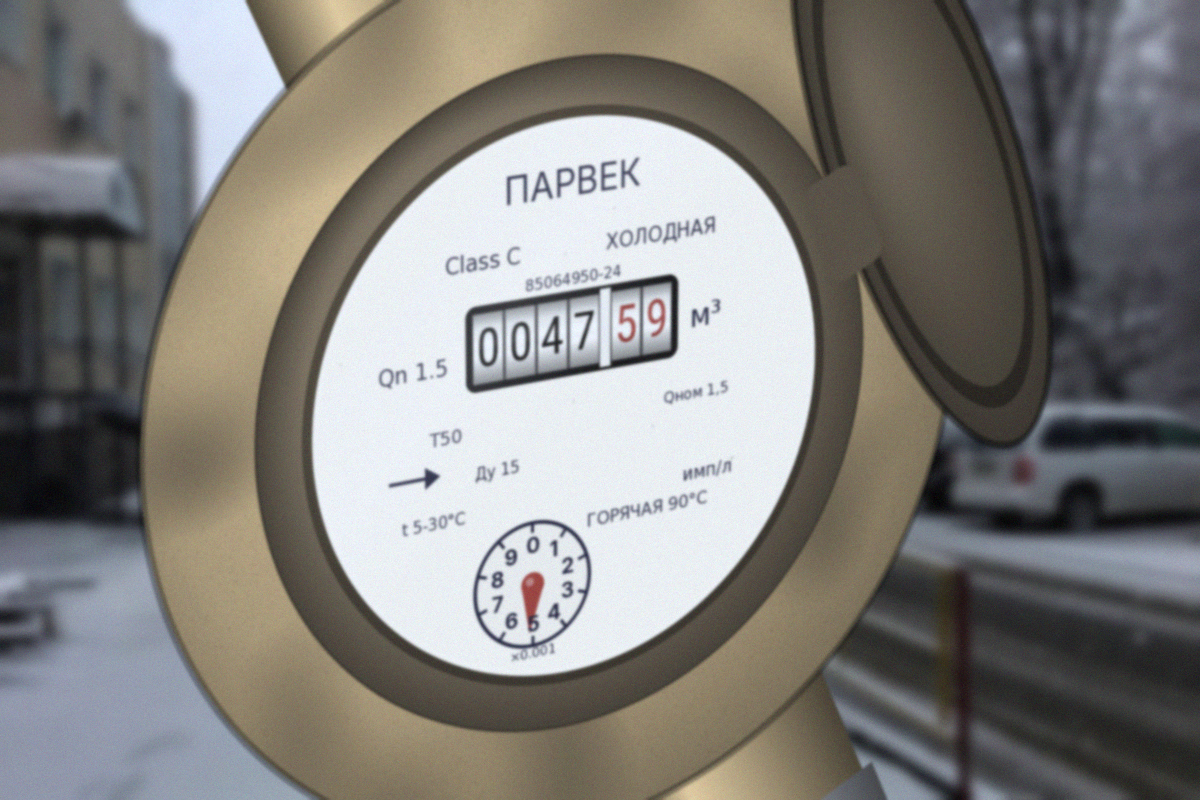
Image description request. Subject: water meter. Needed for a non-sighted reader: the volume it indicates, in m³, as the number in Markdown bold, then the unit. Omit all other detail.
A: **47.595** m³
